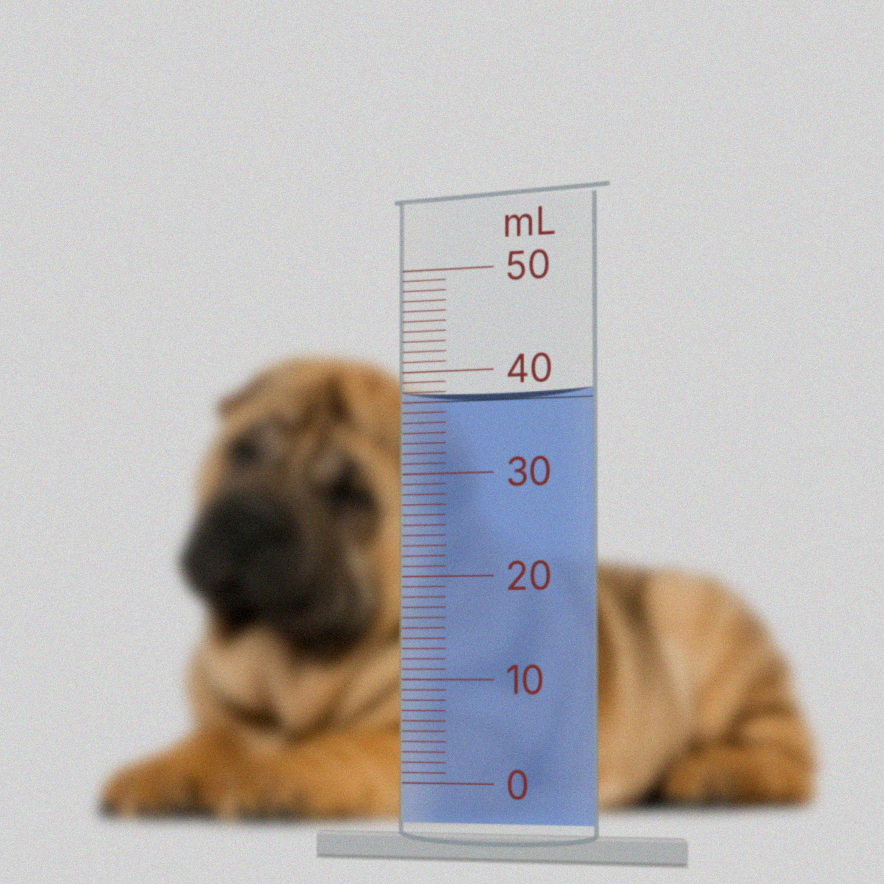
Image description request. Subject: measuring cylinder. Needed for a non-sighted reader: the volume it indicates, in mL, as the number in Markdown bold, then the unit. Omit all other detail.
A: **37** mL
